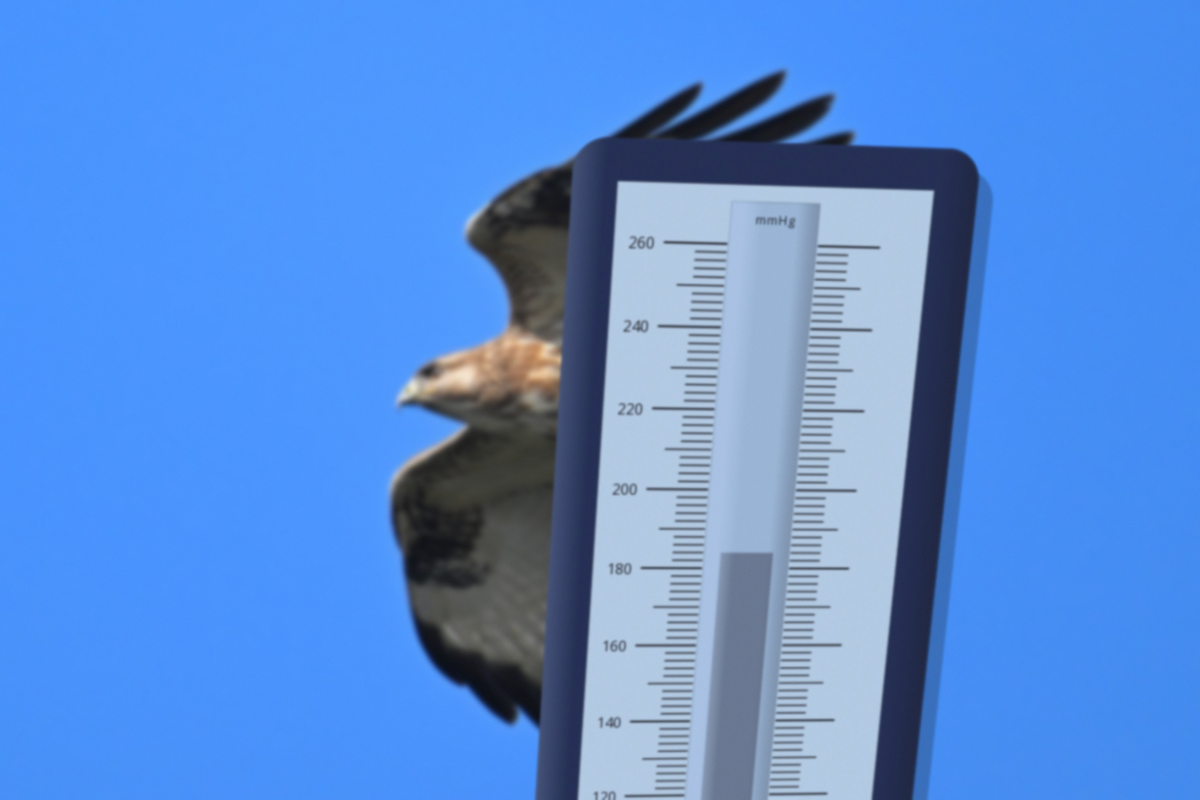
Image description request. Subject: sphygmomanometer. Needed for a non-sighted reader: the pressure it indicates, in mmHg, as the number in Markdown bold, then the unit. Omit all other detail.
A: **184** mmHg
